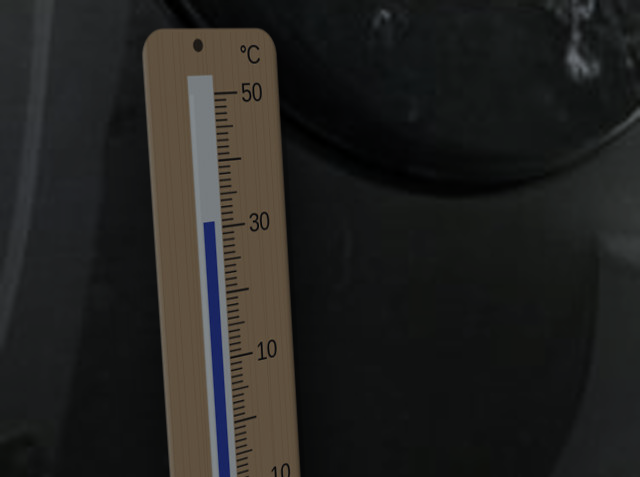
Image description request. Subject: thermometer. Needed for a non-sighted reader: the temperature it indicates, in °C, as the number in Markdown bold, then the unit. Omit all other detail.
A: **31** °C
